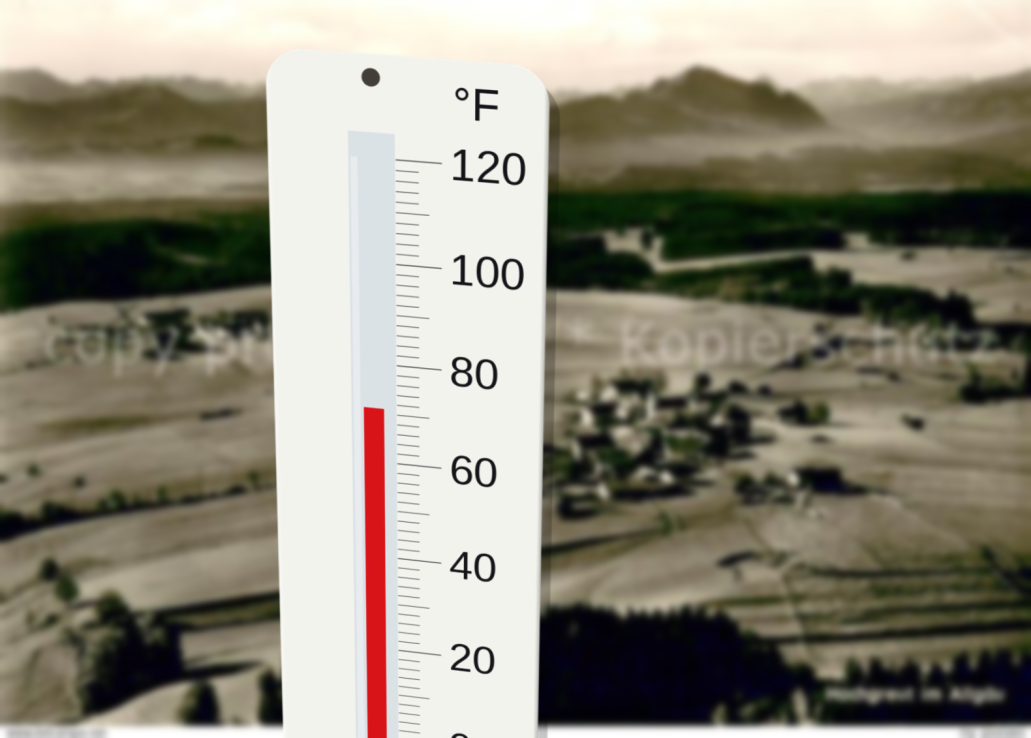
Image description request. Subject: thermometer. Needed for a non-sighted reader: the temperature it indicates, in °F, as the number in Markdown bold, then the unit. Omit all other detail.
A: **71** °F
